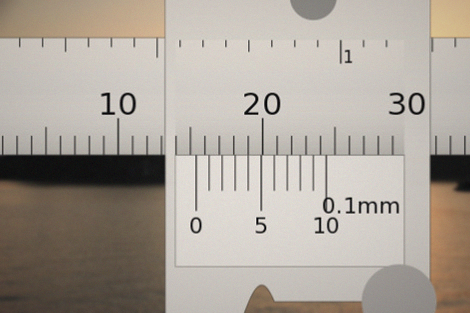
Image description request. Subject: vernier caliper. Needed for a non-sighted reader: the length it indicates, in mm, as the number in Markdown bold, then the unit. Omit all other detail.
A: **15.4** mm
